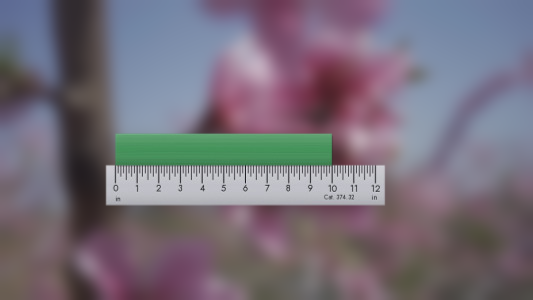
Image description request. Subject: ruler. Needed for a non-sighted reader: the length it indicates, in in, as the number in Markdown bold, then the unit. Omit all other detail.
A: **10** in
